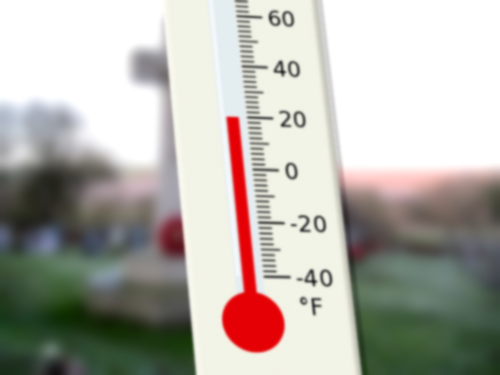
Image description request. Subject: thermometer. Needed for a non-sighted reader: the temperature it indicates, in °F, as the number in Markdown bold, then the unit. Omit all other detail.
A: **20** °F
